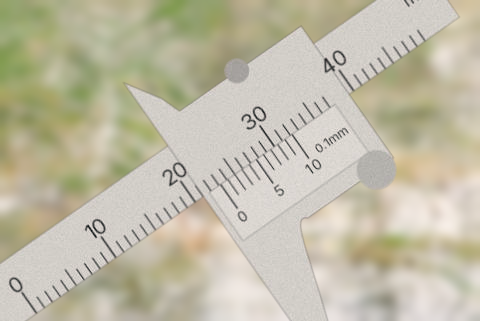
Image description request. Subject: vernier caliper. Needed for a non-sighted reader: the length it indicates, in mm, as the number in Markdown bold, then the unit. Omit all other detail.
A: **23.2** mm
